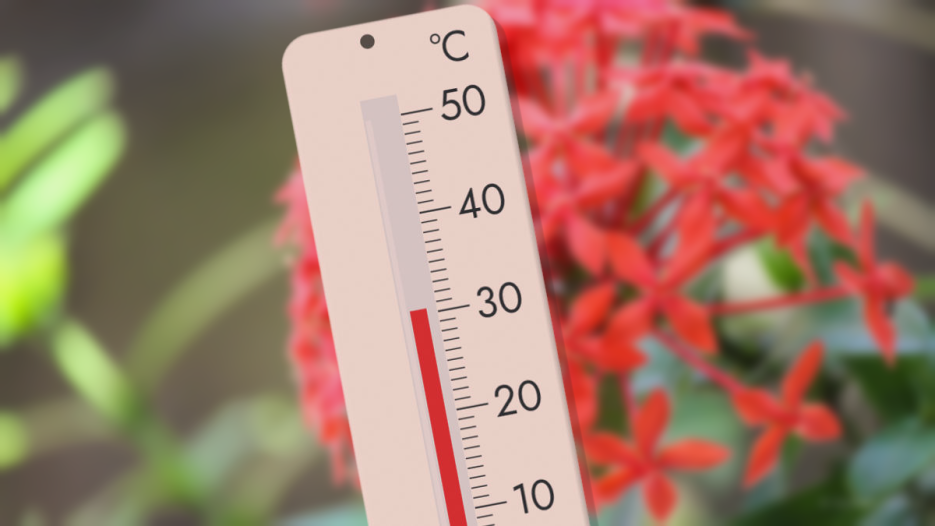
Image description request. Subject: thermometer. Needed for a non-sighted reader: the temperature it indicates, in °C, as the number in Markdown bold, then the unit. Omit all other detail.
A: **30.5** °C
